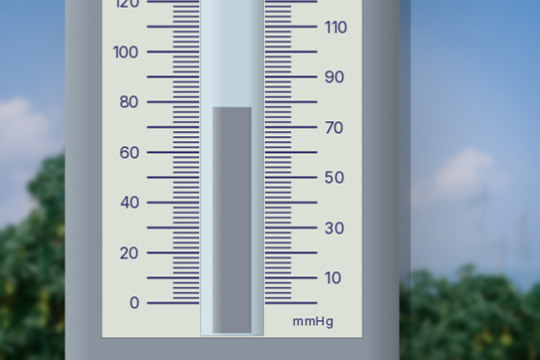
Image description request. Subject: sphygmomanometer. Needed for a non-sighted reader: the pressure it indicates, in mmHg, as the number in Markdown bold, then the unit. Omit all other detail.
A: **78** mmHg
